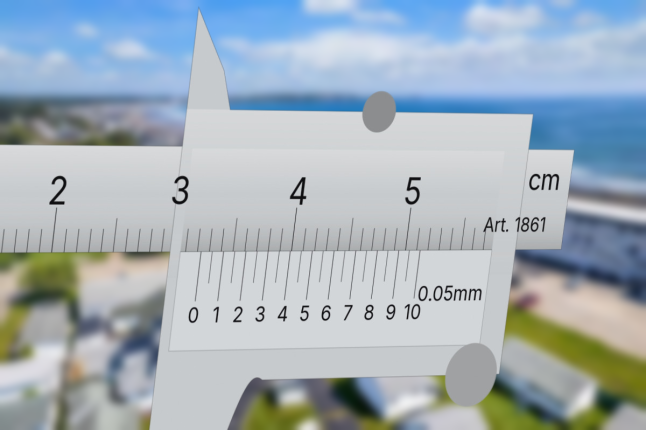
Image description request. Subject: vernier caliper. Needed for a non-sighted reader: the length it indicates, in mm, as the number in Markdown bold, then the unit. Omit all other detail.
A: **32.3** mm
